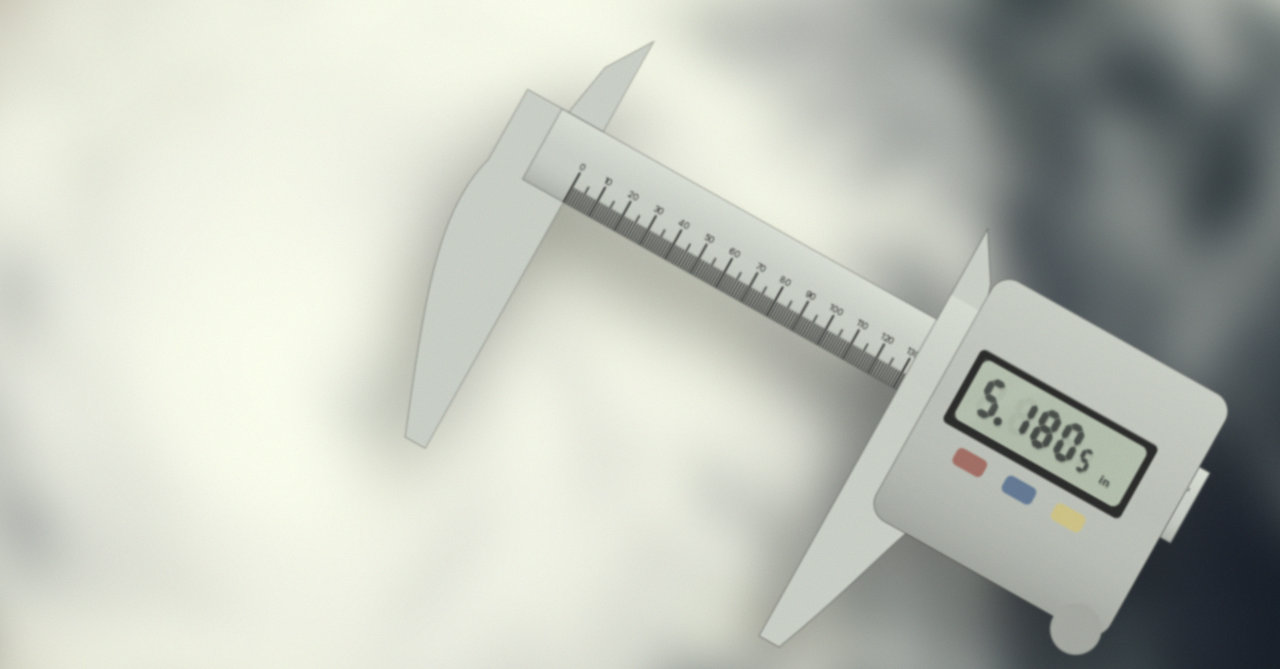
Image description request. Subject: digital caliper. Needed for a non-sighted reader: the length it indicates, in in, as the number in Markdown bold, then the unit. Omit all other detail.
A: **5.1805** in
